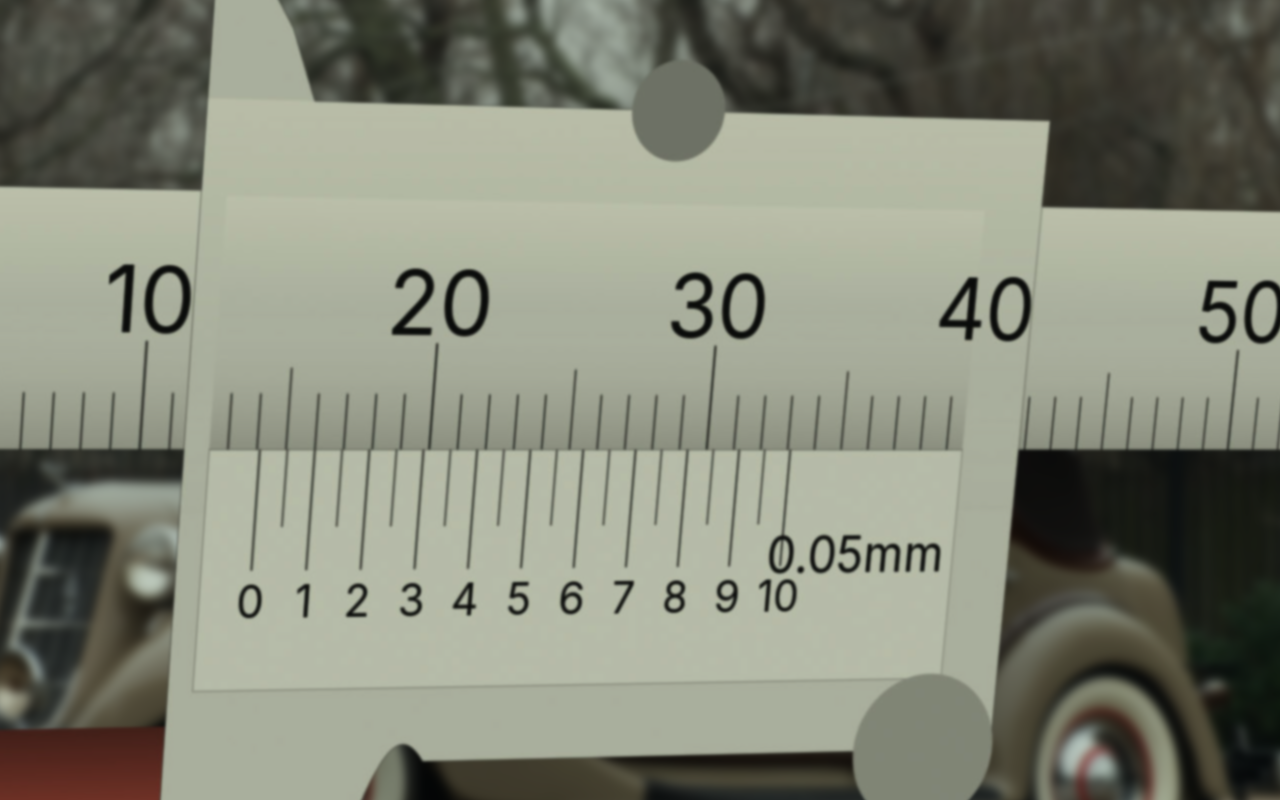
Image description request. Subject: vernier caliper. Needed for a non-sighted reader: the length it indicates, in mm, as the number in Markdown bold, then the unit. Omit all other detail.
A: **14.1** mm
